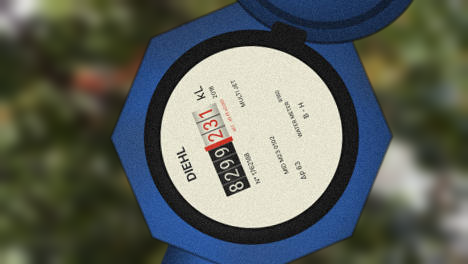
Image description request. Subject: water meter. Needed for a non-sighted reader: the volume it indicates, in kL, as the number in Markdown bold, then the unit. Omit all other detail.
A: **8299.231** kL
